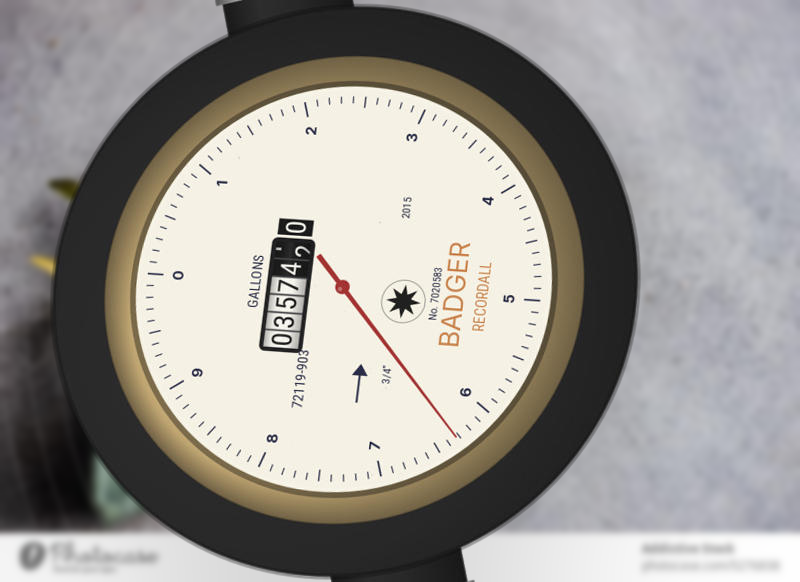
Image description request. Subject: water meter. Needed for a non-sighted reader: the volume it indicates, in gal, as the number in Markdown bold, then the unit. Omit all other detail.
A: **357416.3** gal
